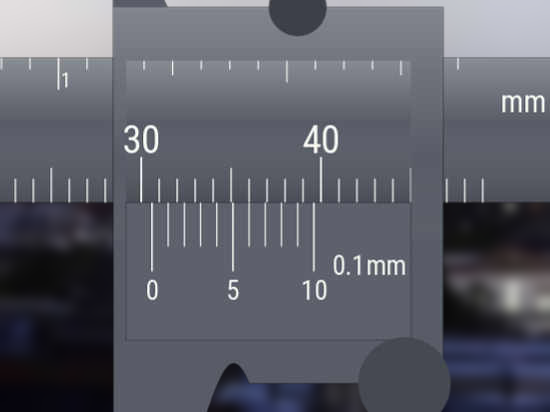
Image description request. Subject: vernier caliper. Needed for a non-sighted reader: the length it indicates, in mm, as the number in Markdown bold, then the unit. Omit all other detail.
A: **30.6** mm
